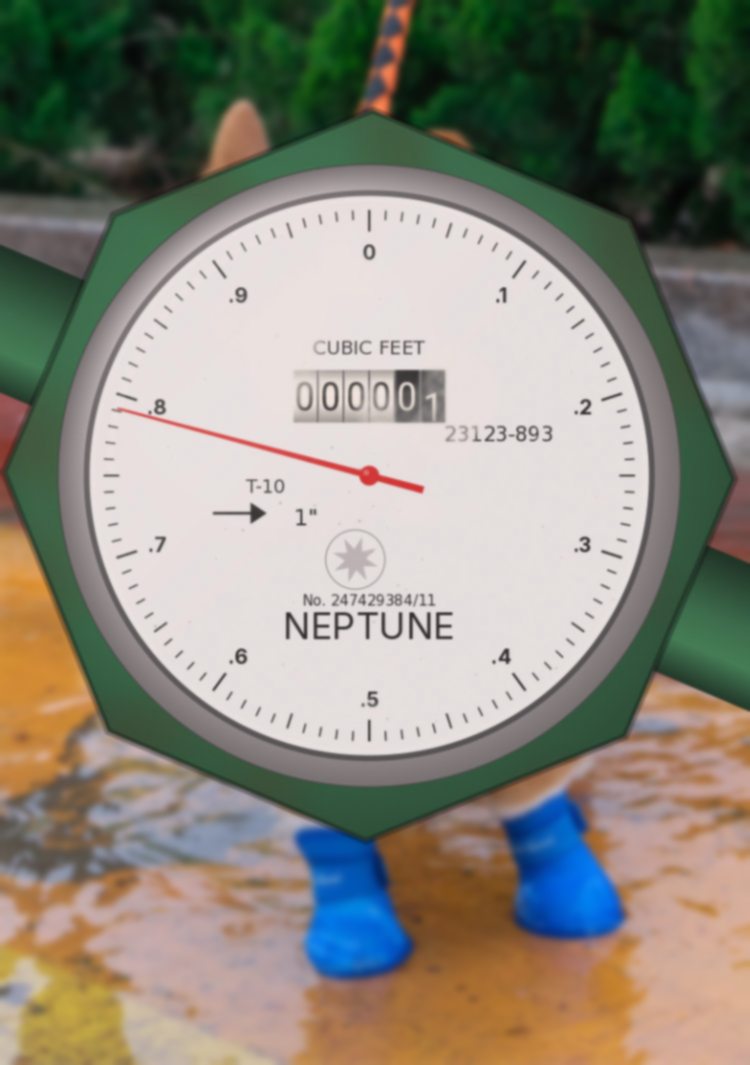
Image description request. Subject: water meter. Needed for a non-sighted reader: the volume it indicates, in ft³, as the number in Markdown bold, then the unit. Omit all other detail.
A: **0.79** ft³
